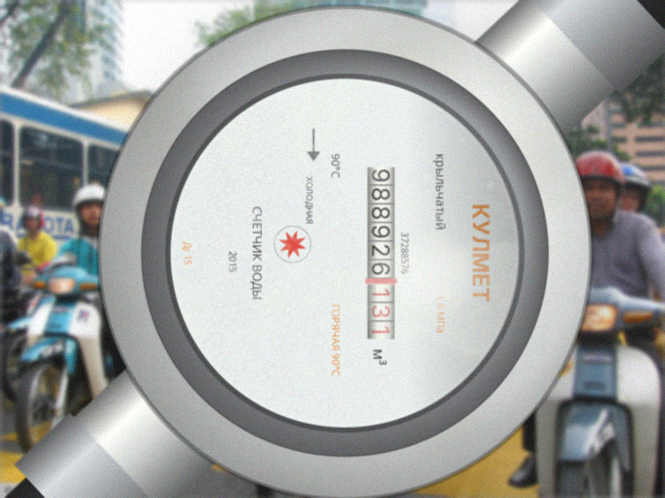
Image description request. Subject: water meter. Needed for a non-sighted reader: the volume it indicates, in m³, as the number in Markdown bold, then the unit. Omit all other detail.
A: **988926.131** m³
